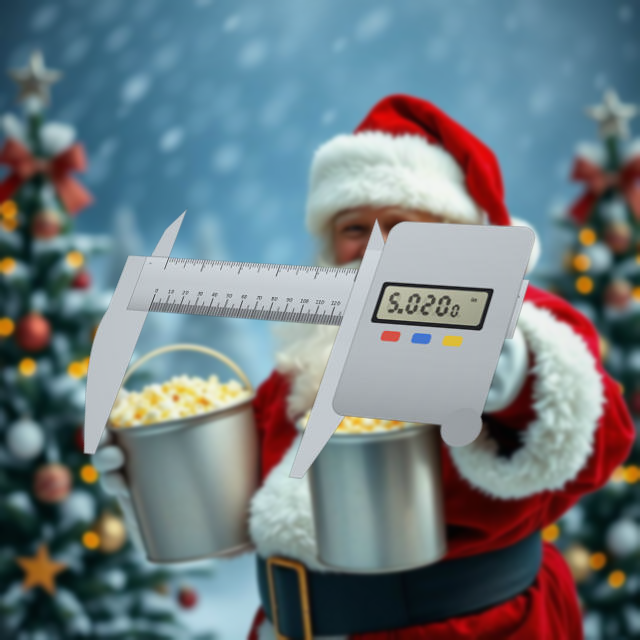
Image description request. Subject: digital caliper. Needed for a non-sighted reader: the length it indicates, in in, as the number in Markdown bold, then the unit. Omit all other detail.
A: **5.0200** in
